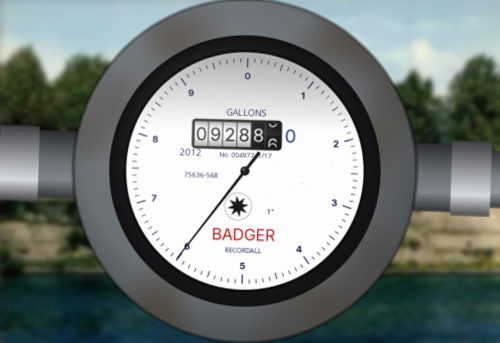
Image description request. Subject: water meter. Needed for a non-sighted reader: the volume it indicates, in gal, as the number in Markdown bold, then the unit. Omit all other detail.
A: **928856.0** gal
